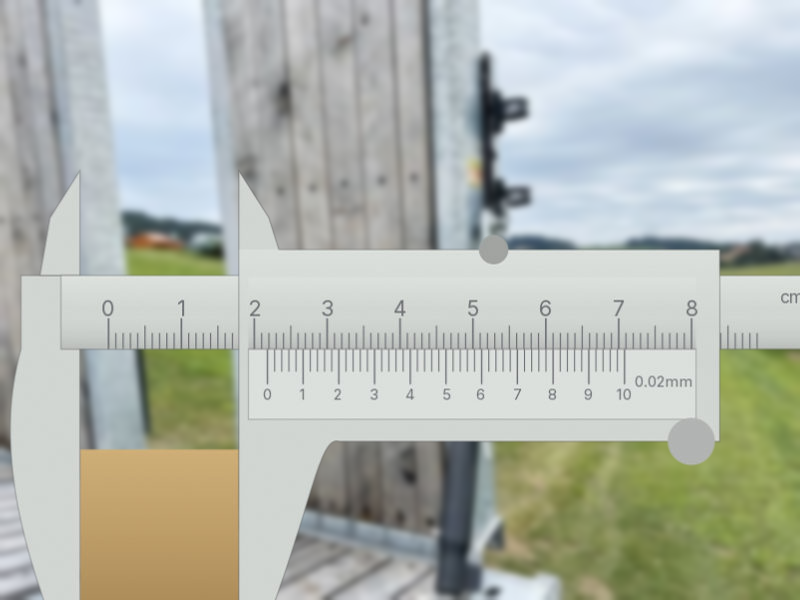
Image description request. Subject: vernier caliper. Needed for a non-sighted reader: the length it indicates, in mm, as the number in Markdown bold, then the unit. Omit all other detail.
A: **21.8** mm
